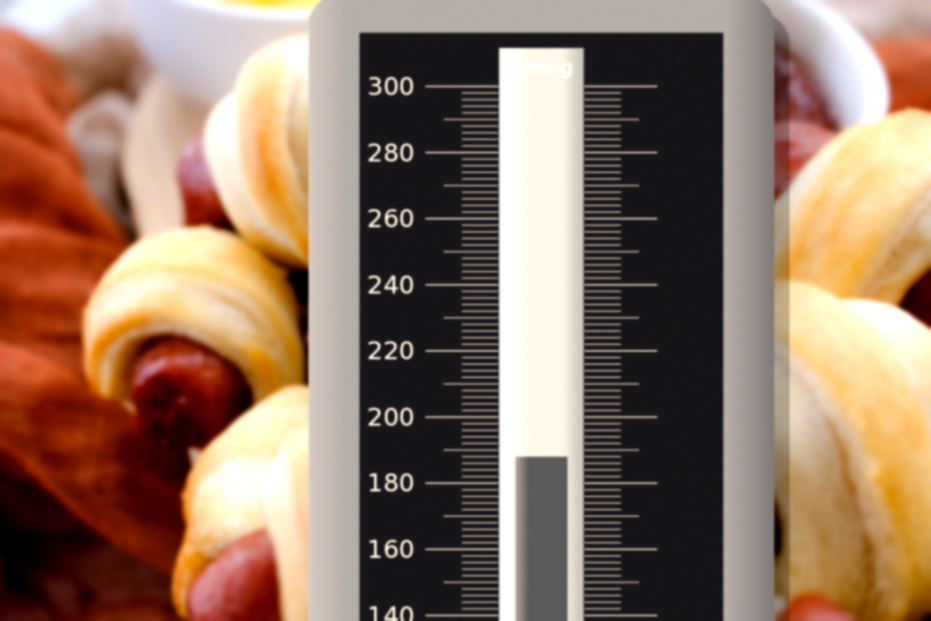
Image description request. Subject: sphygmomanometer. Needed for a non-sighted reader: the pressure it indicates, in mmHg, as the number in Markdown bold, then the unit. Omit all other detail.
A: **188** mmHg
